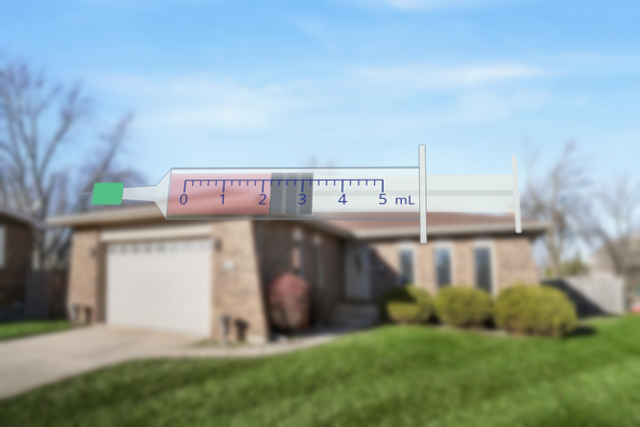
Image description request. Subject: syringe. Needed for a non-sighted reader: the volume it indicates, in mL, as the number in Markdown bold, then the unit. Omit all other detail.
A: **2.2** mL
